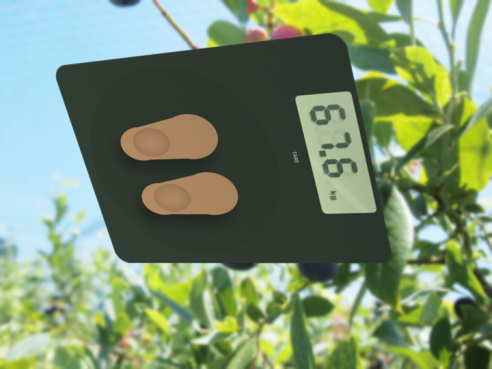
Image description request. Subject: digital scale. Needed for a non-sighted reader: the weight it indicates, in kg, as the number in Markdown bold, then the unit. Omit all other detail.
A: **67.6** kg
